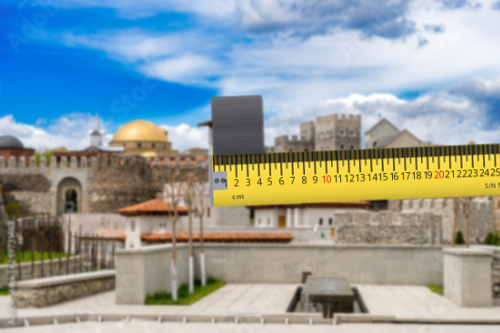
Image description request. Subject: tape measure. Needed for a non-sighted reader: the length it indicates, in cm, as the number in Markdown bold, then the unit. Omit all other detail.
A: **4.5** cm
